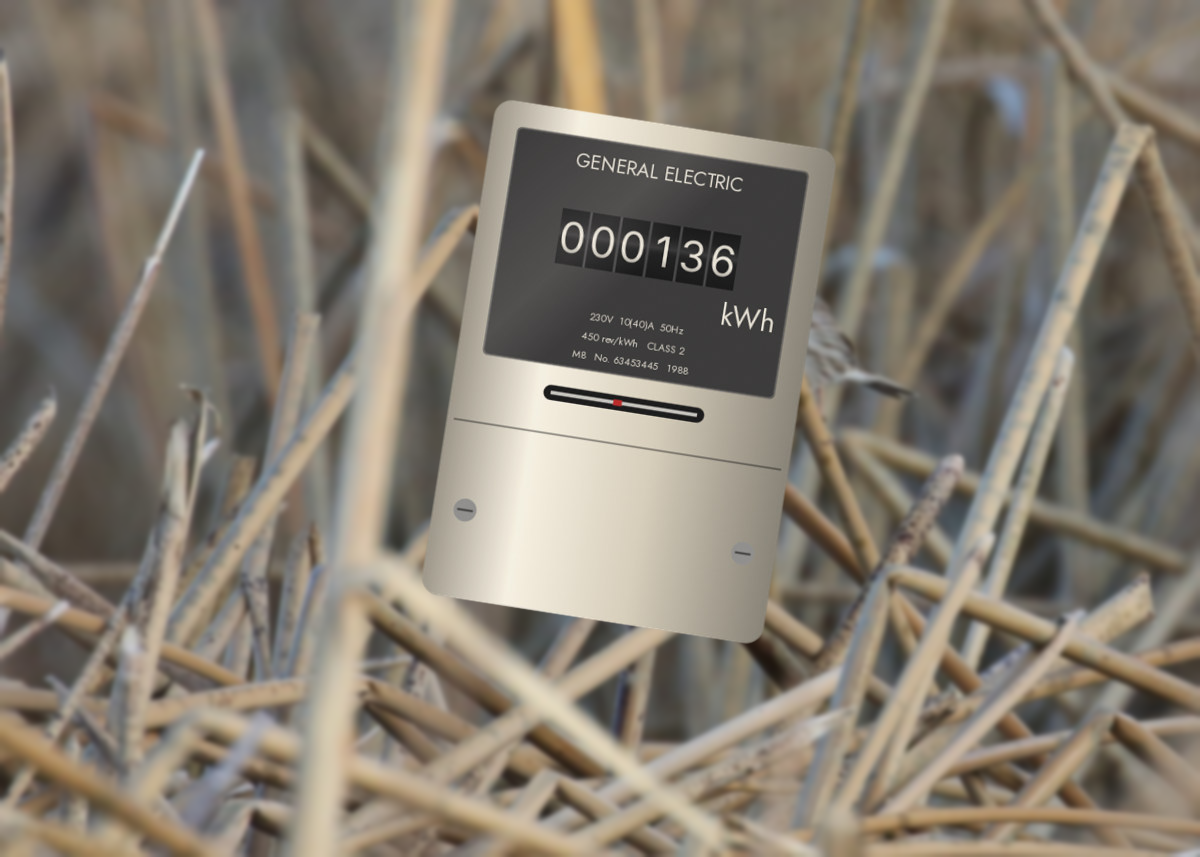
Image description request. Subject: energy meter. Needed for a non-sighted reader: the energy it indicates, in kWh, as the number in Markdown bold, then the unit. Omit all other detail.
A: **136** kWh
